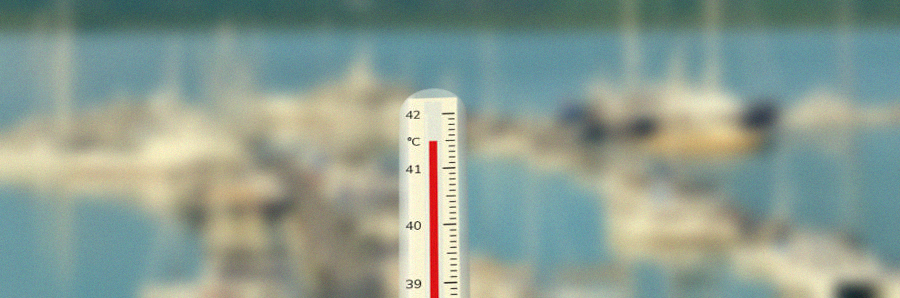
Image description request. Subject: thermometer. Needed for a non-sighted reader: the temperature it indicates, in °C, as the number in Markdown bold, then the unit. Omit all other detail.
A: **41.5** °C
